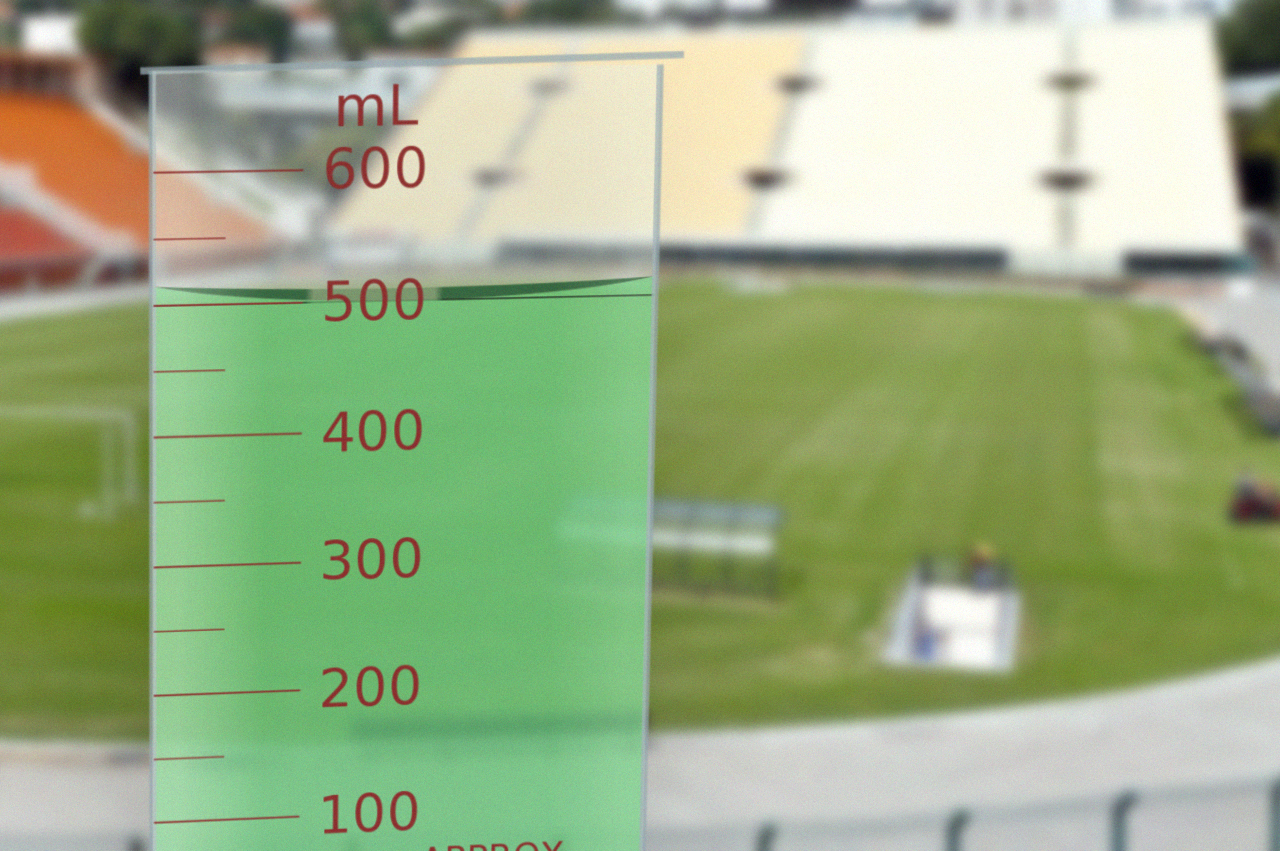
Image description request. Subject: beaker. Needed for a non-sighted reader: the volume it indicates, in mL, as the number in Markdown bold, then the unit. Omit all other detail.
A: **500** mL
